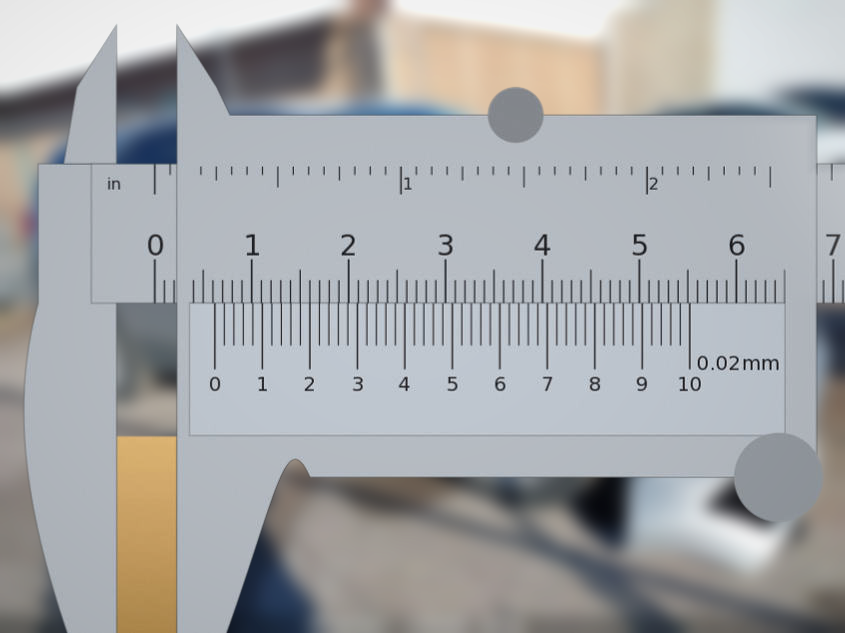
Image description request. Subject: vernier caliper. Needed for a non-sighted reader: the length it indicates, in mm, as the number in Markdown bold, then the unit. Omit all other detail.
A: **6.2** mm
